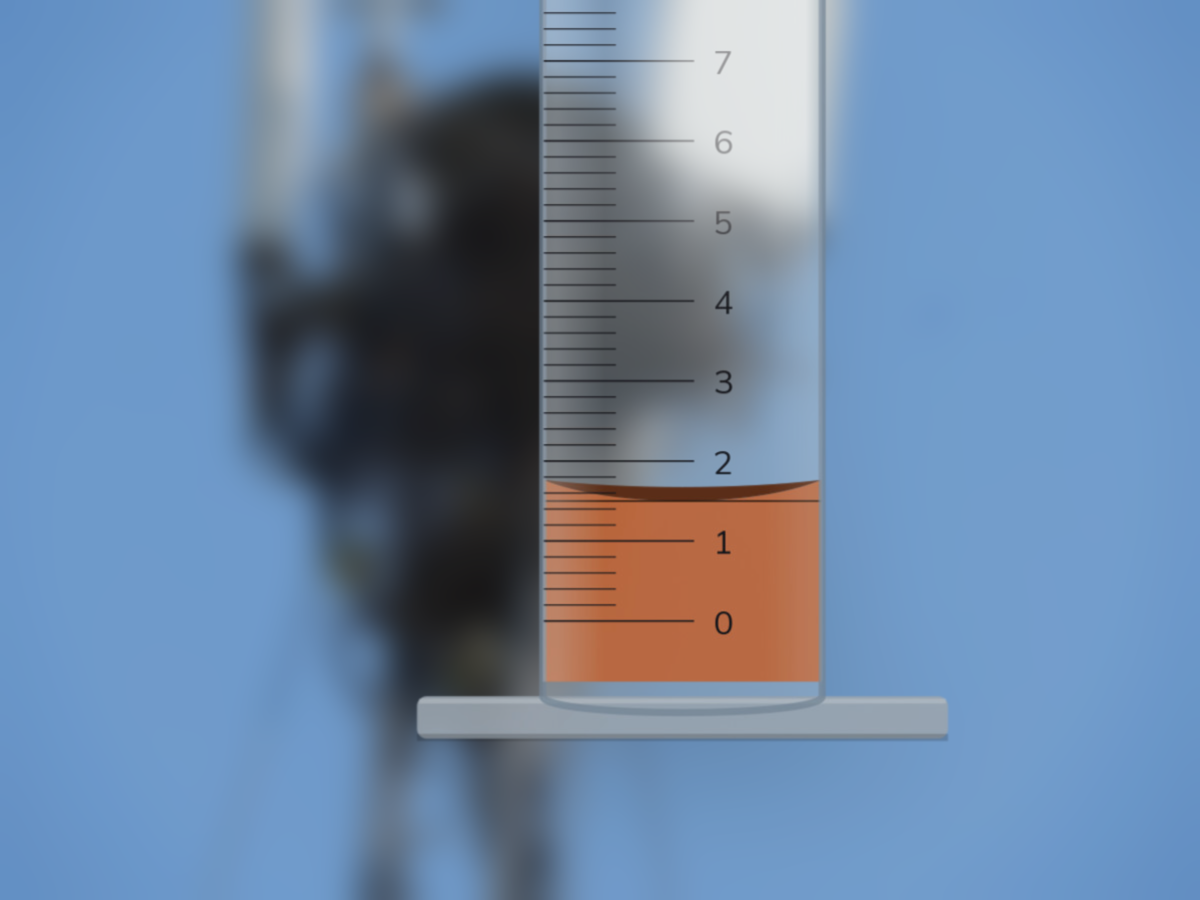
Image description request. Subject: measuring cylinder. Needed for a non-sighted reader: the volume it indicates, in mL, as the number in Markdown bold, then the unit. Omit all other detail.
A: **1.5** mL
